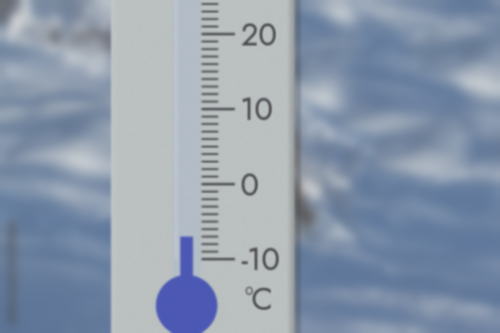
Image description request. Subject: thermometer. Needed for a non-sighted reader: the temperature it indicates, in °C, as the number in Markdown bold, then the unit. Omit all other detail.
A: **-7** °C
